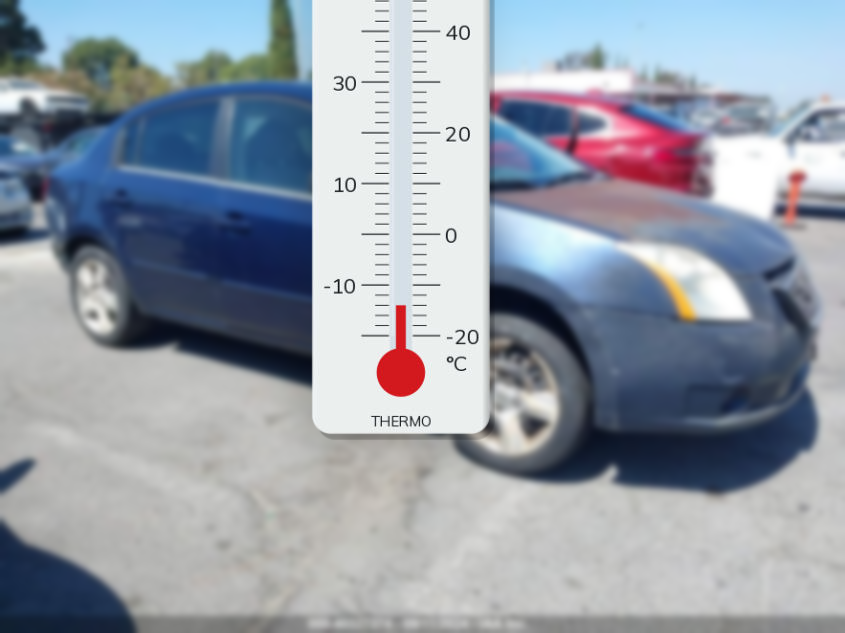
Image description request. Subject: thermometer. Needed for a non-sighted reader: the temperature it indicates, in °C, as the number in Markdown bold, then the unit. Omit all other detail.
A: **-14** °C
